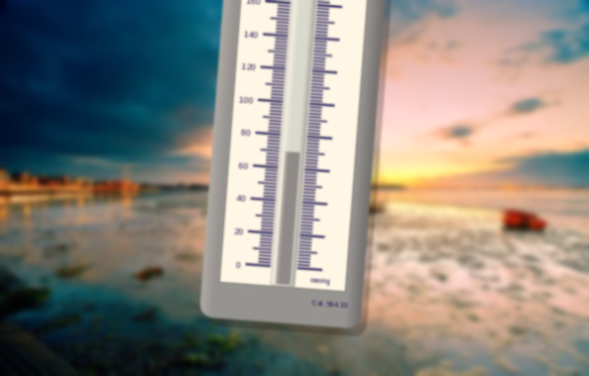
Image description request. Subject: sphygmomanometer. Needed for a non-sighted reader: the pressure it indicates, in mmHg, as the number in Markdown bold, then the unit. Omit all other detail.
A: **70** mmHg
